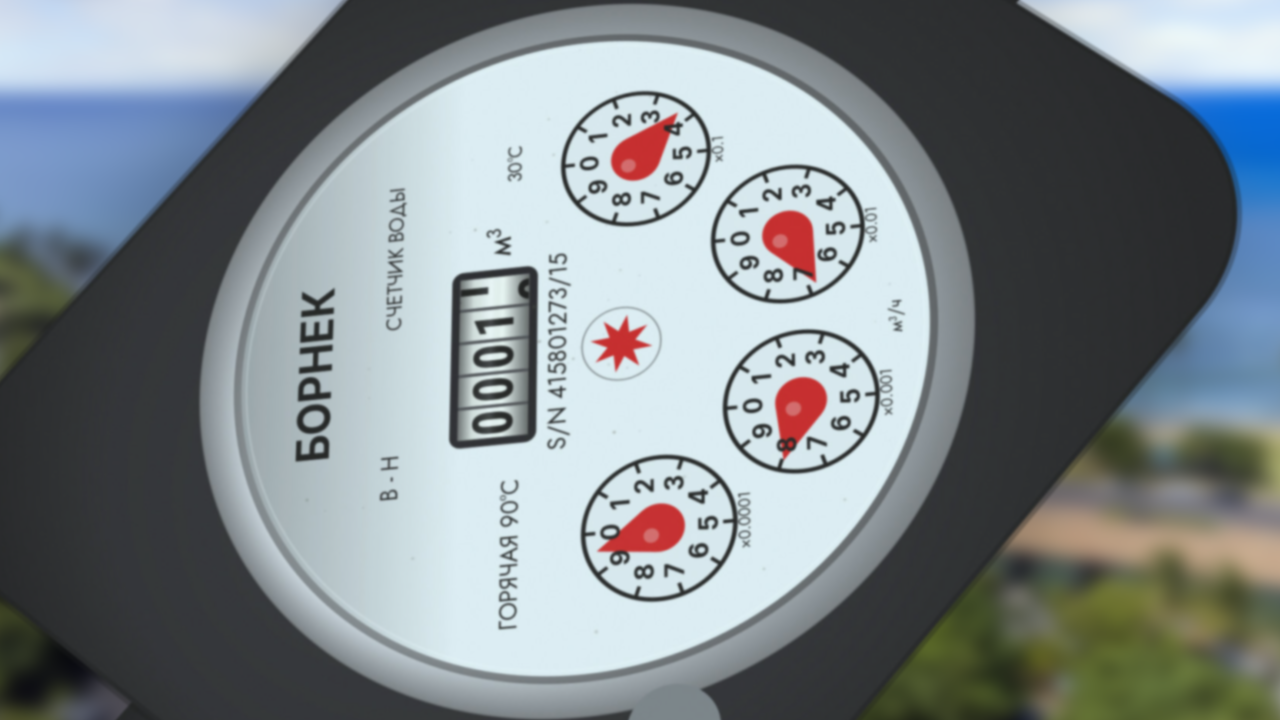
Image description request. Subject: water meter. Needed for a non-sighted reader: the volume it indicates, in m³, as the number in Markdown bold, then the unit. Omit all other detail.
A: **11.3679** m³
